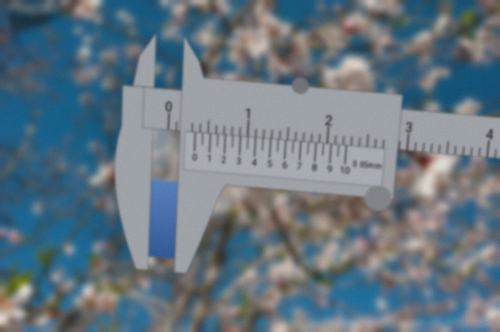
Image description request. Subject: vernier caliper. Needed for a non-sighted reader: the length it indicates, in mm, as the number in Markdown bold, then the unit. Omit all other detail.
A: **3.4** mm
